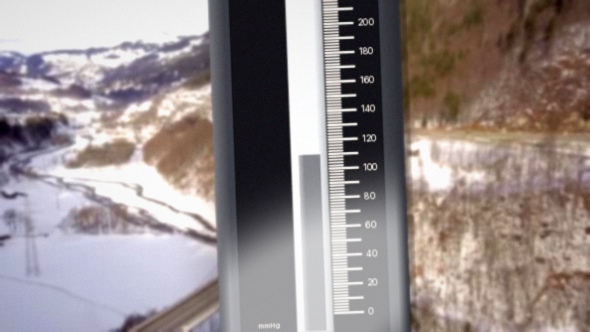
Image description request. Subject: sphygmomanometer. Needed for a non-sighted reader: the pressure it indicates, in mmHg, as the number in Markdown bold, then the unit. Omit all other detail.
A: **110** mmHg
